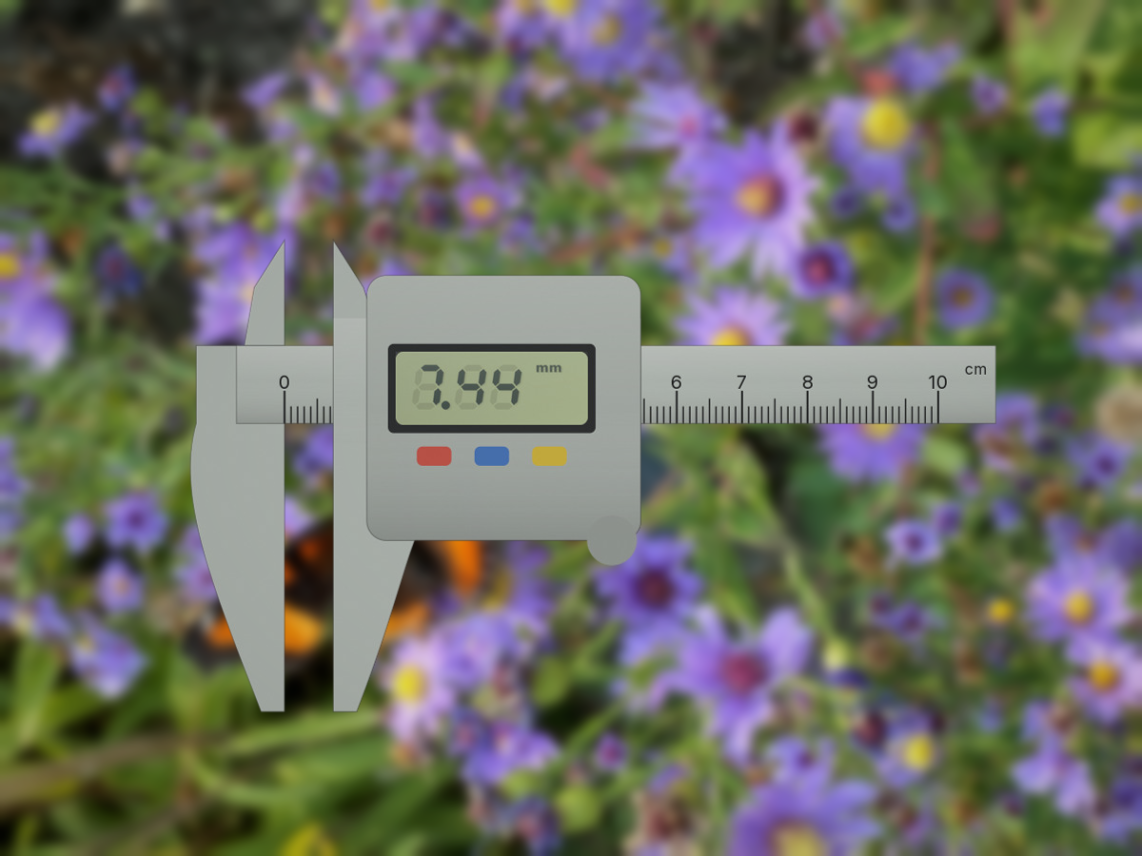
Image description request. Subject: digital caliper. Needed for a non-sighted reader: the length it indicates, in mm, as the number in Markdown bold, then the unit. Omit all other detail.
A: **7.44** mm
